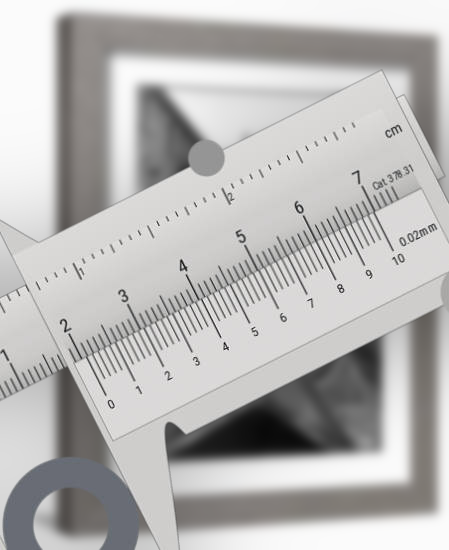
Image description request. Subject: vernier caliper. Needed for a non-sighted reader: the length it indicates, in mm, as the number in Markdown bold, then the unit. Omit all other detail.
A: **20.8** mm
